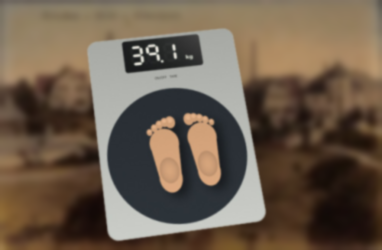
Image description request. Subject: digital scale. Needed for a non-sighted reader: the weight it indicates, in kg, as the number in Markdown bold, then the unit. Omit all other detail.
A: **39.1** kg
